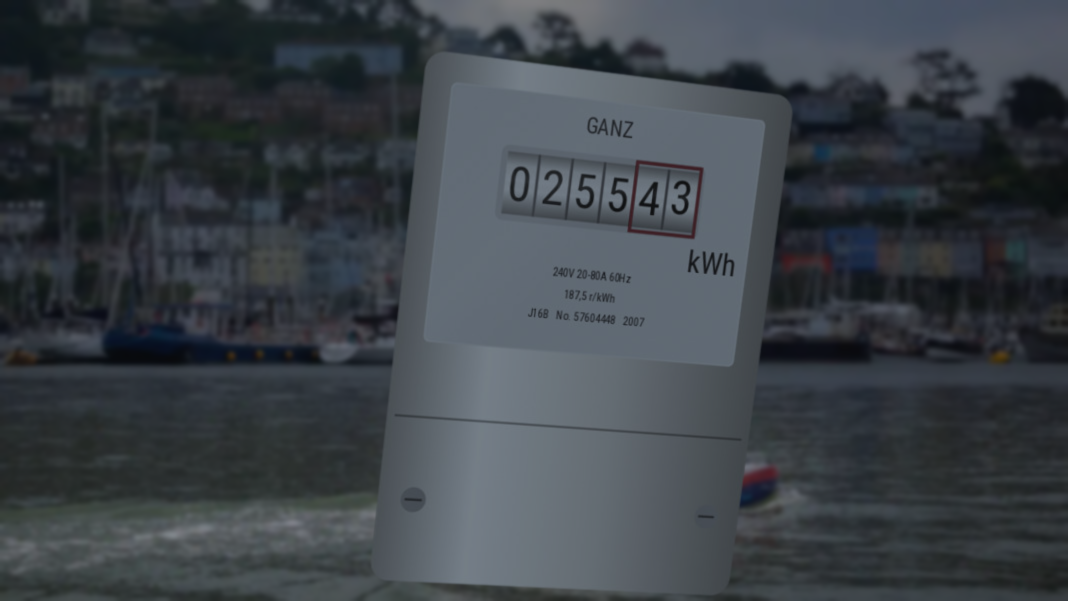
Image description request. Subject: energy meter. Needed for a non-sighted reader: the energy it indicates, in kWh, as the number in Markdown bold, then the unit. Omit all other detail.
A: **255.43** kWh
